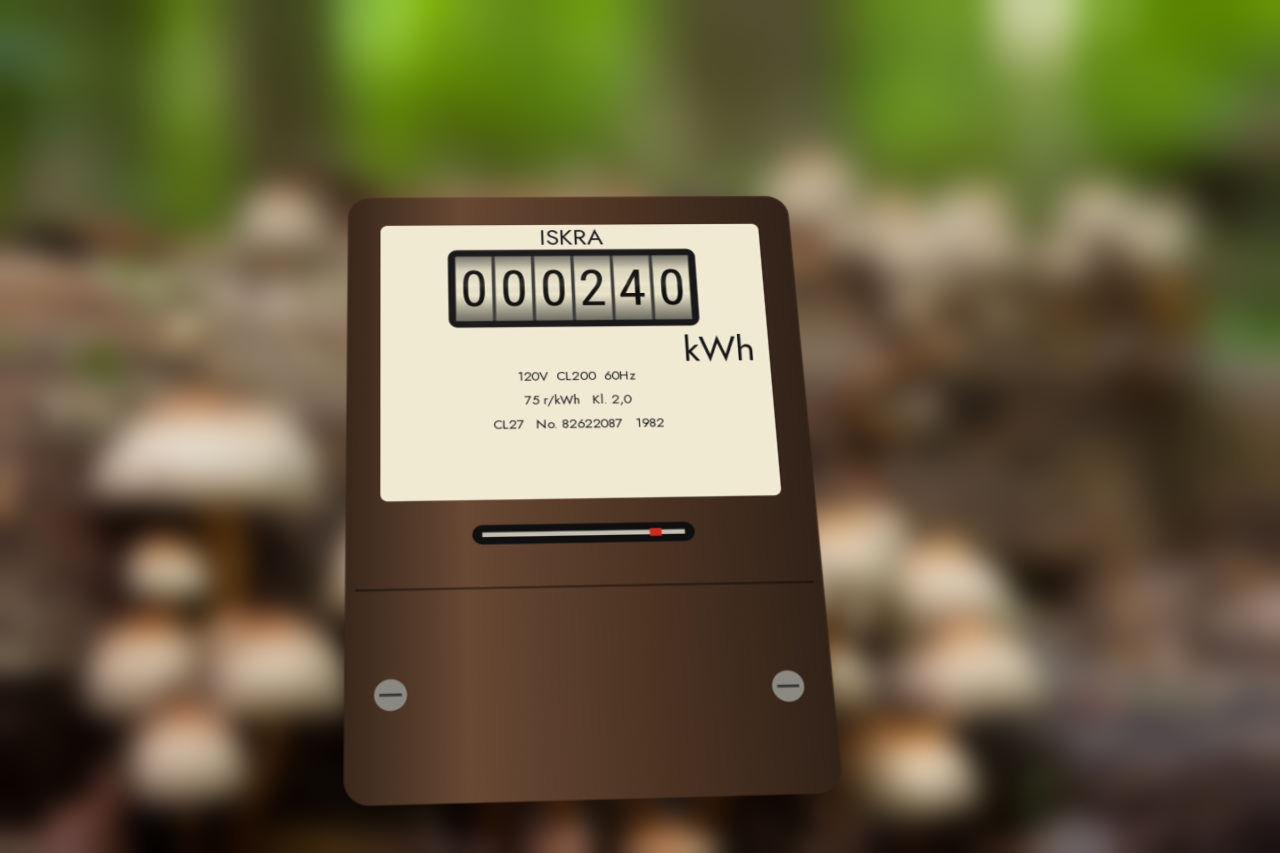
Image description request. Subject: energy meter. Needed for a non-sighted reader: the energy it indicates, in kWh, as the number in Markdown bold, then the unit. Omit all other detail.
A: **240** kWh
